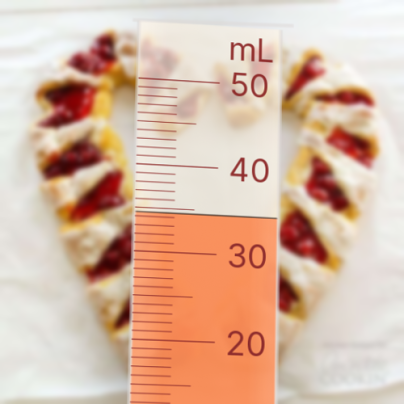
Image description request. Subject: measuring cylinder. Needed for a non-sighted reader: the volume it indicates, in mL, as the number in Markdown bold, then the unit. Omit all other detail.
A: **34.5** mL
